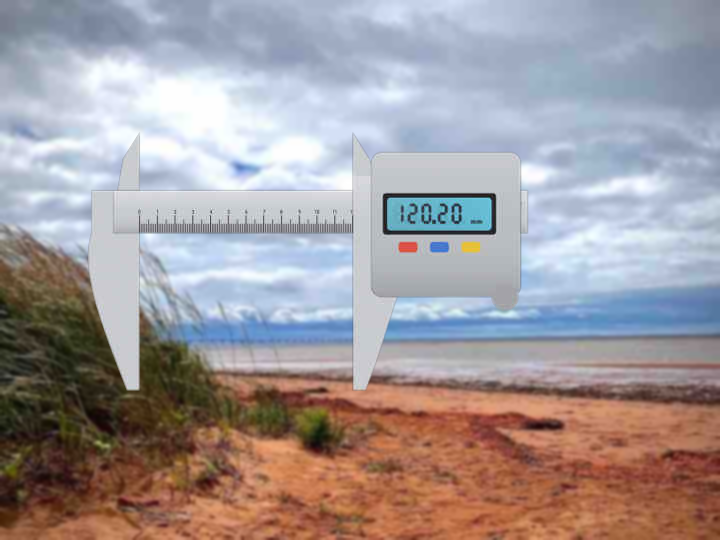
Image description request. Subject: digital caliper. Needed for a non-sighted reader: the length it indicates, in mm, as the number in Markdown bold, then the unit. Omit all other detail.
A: **120.20** mm
